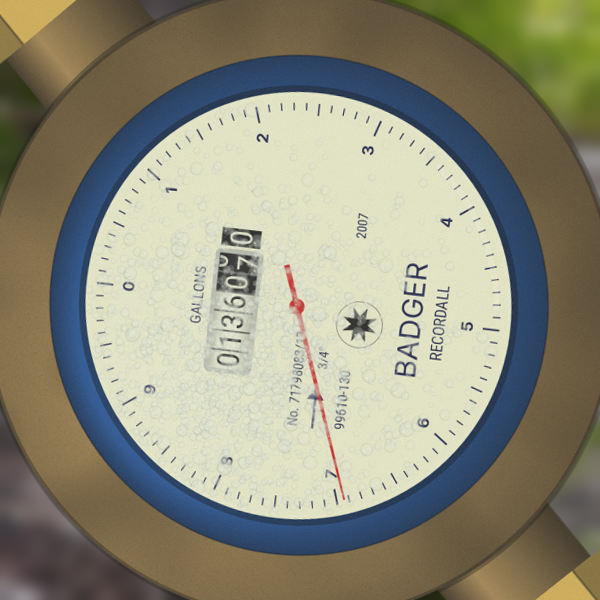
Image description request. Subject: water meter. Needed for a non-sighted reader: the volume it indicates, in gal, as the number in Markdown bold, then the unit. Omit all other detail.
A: **136066.9** gal
